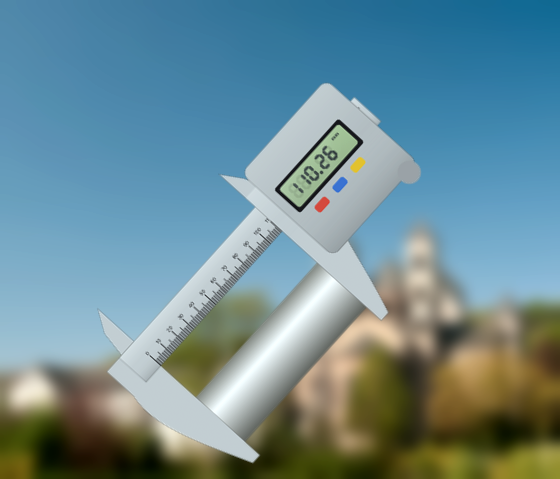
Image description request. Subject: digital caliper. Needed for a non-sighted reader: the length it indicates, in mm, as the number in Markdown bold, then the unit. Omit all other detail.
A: **110.26** mm
